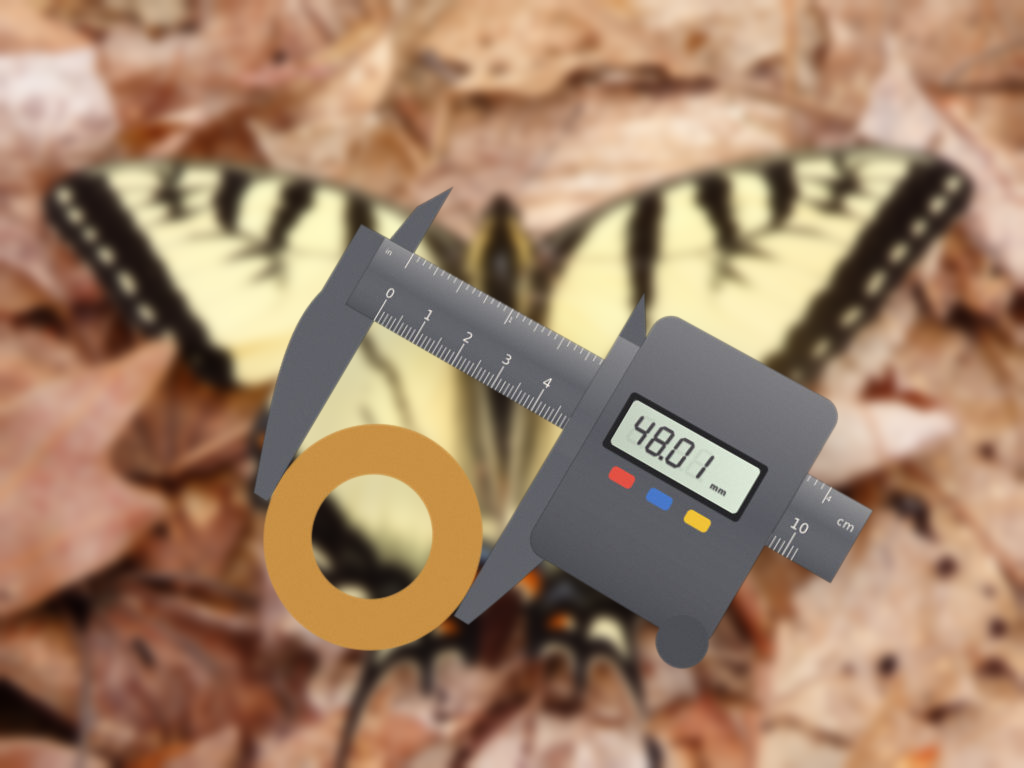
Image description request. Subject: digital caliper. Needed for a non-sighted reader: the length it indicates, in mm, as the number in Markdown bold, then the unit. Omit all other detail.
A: **48.01** mm
